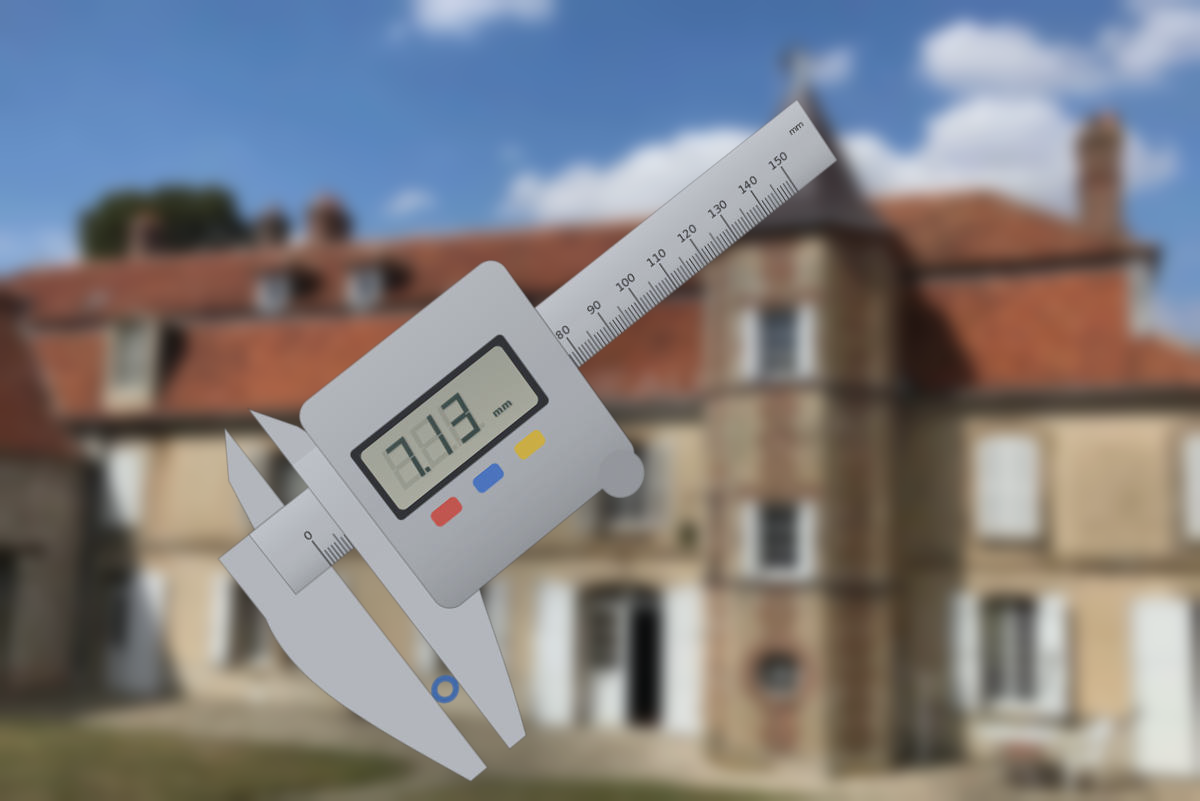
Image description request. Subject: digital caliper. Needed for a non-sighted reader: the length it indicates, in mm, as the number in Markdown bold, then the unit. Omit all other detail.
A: **7.13** mm
